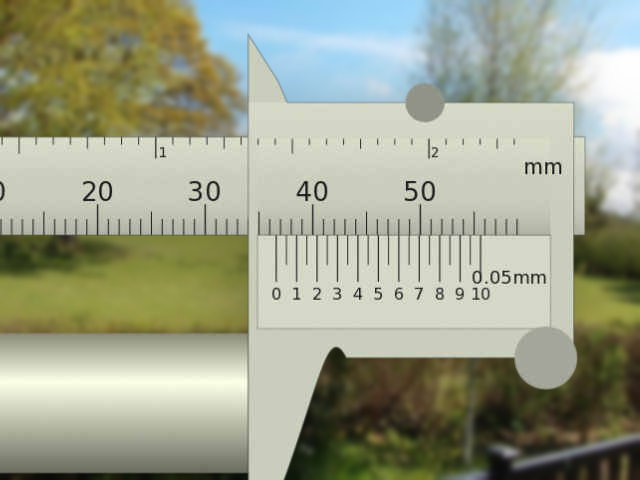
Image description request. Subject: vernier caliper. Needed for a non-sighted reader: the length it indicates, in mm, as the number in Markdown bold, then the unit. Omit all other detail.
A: **36.6** mm
